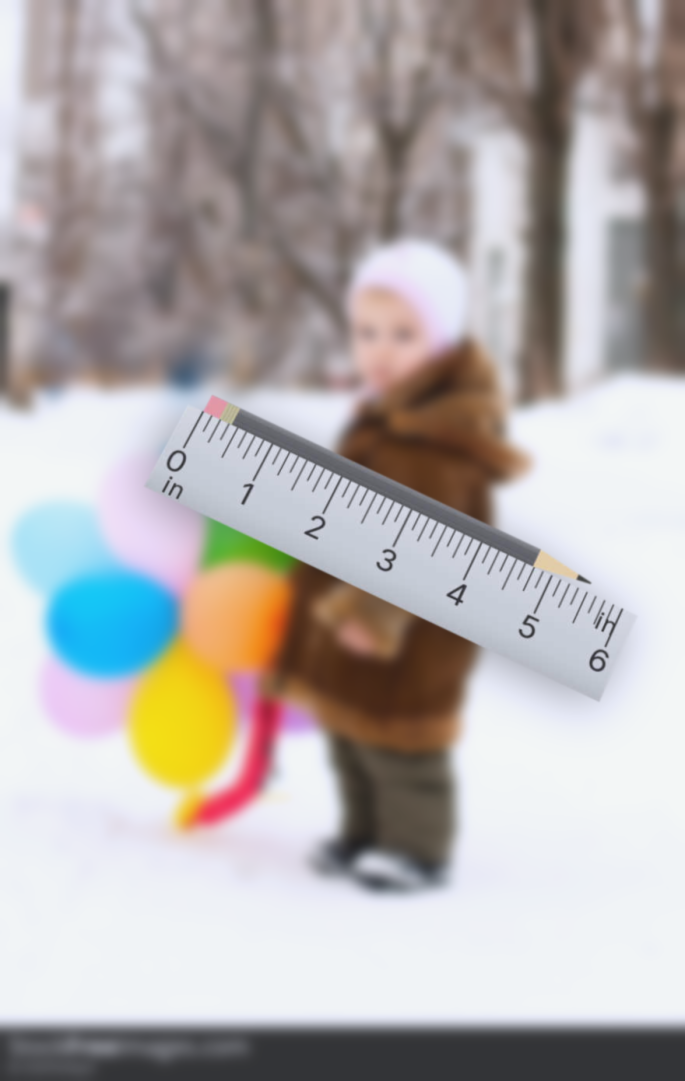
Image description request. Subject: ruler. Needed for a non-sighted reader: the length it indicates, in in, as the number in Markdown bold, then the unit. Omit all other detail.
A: **5.5** in
